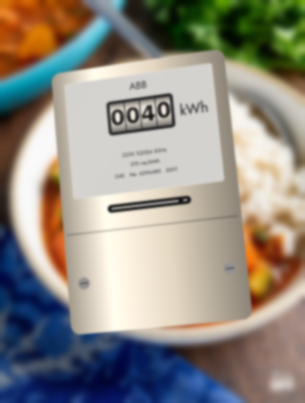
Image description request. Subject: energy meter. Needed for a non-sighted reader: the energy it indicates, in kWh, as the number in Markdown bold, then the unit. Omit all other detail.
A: **40** kWh
